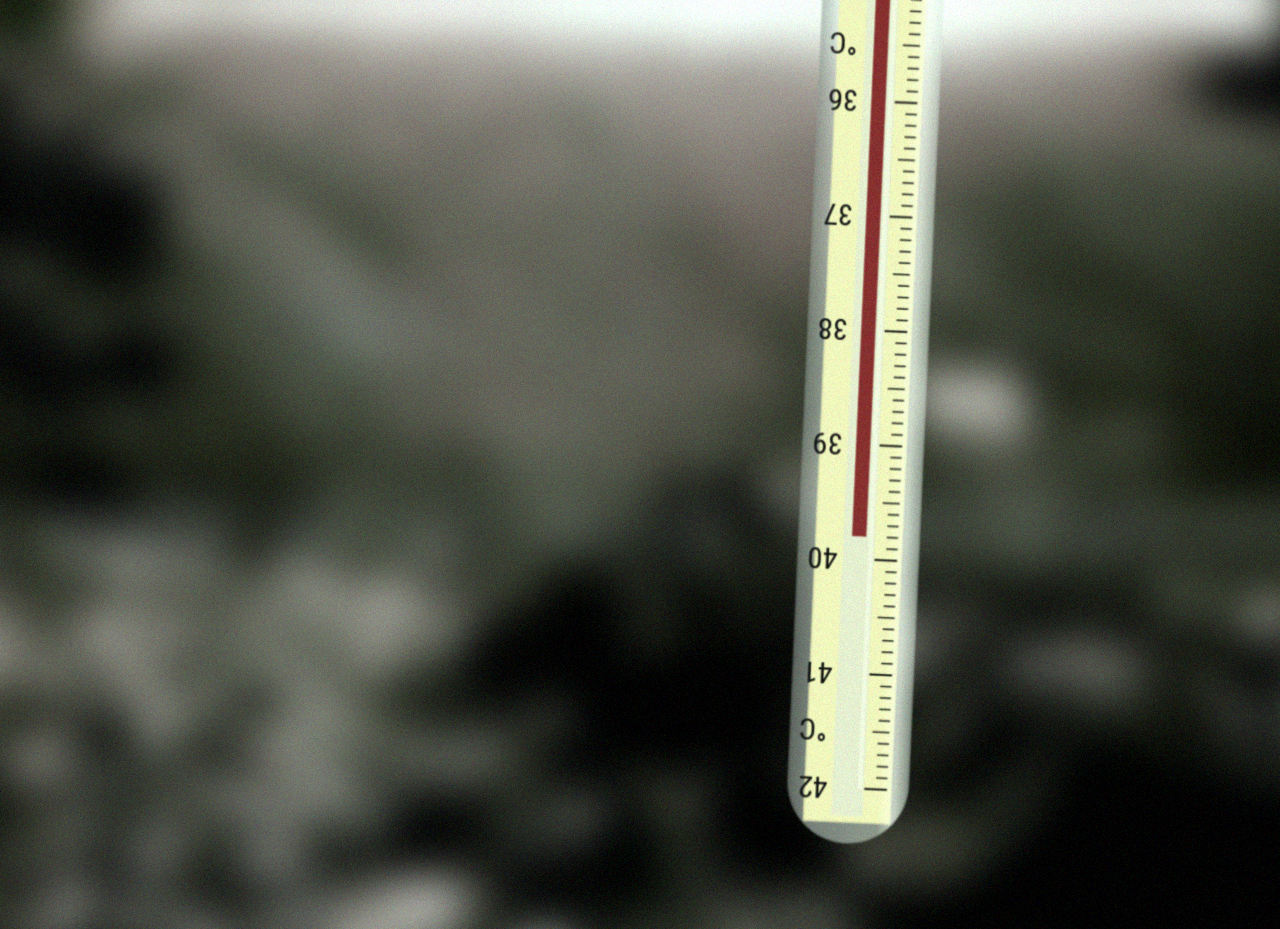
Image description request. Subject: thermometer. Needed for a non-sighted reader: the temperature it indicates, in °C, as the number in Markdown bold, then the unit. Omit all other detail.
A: **39.8** °C
